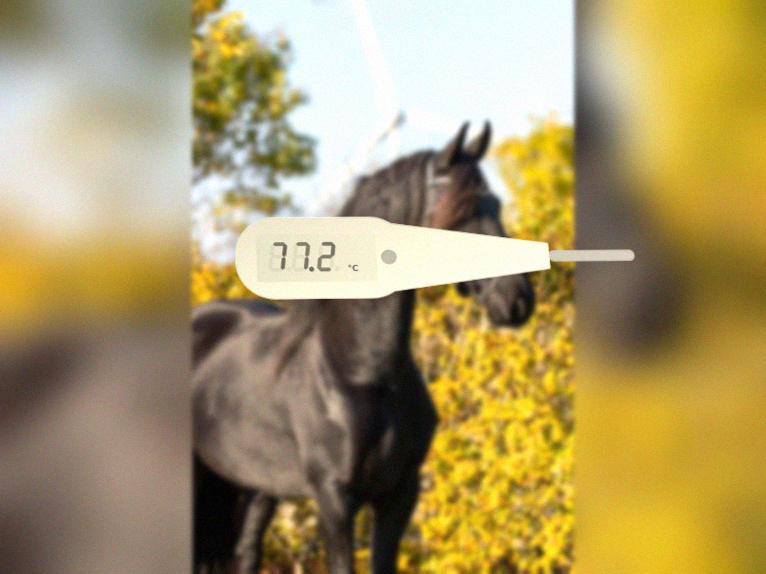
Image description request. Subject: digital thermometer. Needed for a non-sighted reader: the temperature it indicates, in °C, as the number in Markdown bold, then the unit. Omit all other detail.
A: **77.2** °C
